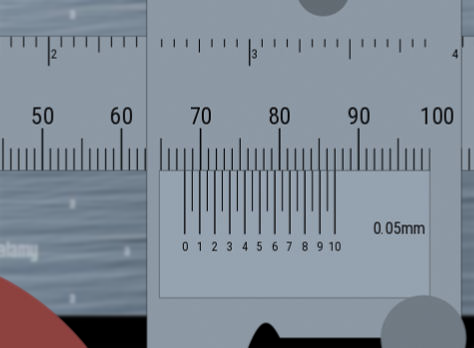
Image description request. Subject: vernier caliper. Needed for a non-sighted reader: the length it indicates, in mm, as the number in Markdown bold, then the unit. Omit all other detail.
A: **68.0** mm
